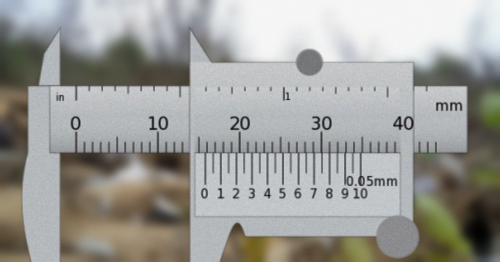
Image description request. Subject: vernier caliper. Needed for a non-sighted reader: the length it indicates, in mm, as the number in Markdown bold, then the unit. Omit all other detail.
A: **15.8** mm
